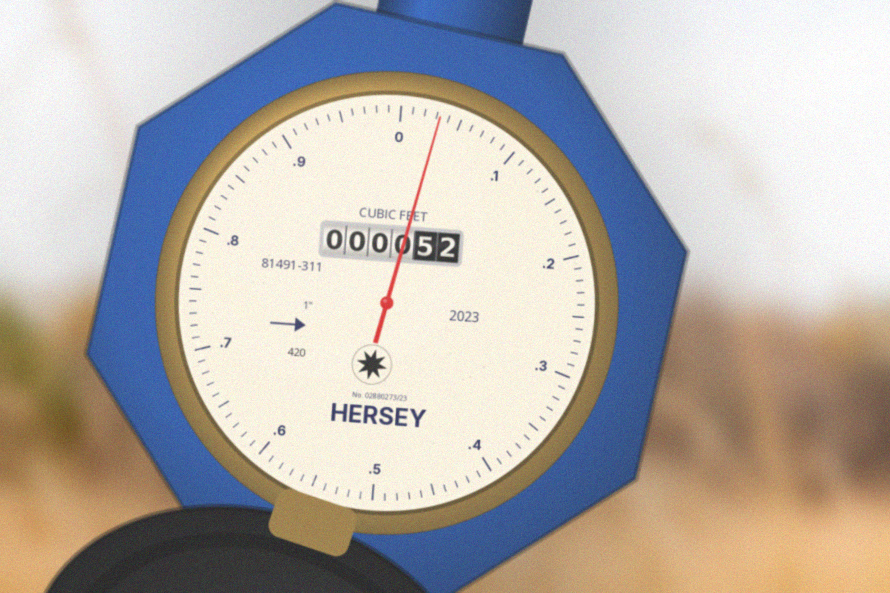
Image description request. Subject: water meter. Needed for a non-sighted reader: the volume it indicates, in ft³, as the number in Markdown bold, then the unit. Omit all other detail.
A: **52.03** ft³
